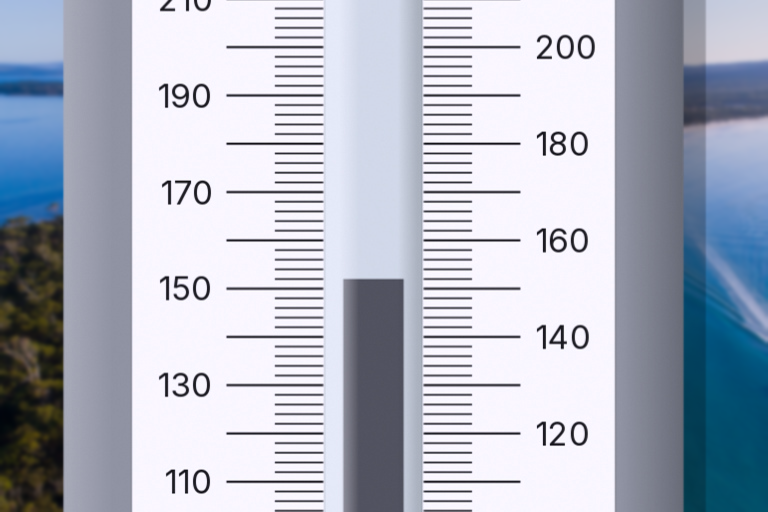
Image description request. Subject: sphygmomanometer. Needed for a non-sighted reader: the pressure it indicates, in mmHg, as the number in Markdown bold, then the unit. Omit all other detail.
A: **152** mmHg
